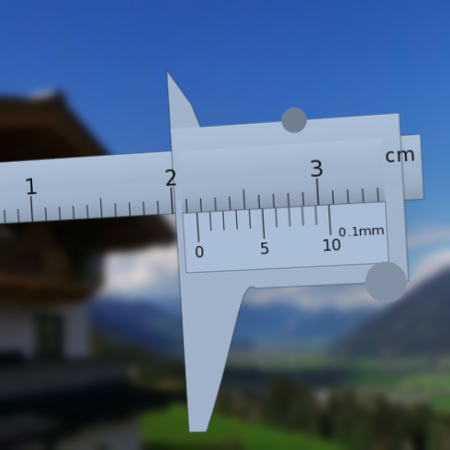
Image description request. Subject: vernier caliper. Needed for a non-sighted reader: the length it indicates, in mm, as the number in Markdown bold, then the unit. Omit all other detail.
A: **21.7** mm
